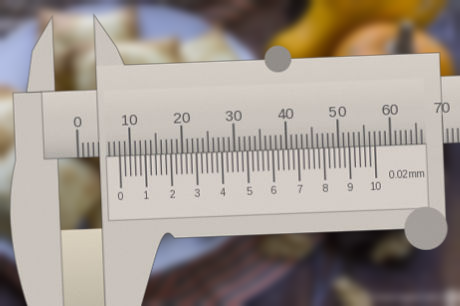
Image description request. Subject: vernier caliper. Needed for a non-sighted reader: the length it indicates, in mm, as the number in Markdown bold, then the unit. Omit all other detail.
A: **8.0** mm
